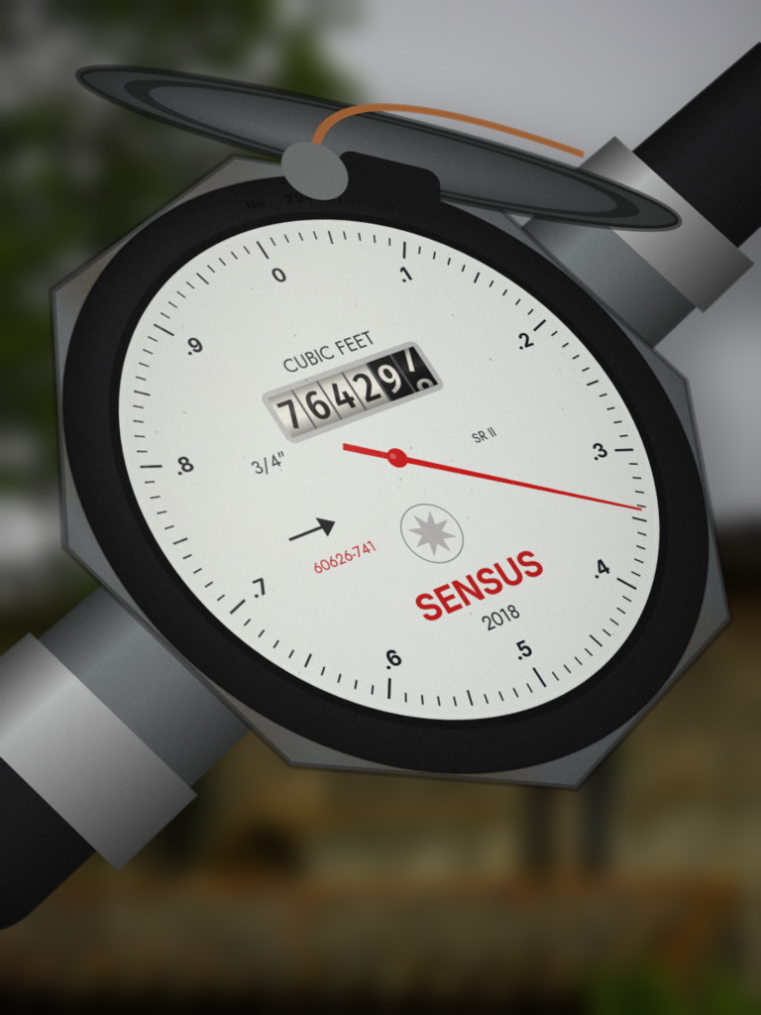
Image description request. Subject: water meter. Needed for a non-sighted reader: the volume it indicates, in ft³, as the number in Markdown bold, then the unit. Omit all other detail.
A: **764297.34** ft³
